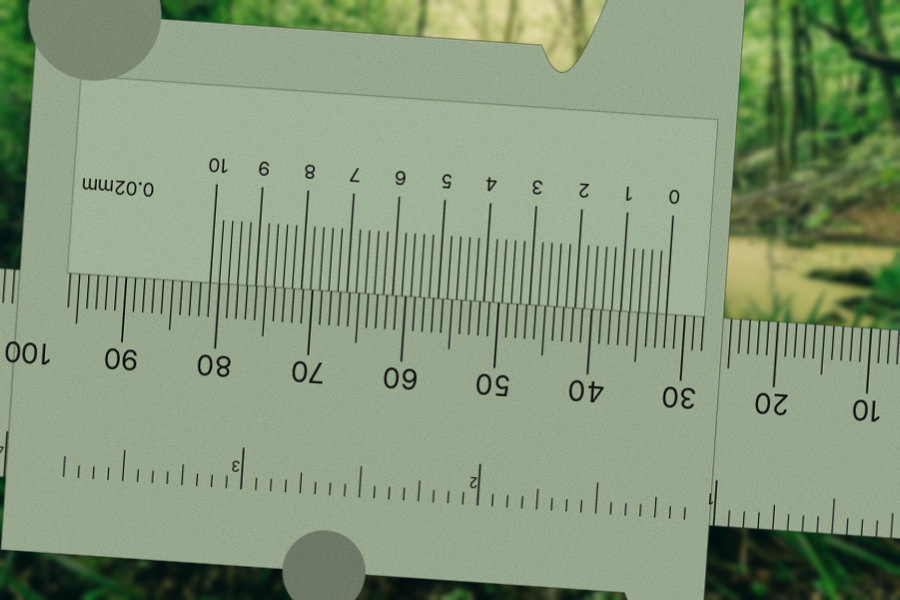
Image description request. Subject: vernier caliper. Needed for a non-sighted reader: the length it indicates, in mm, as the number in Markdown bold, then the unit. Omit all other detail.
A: **32.0** mm
